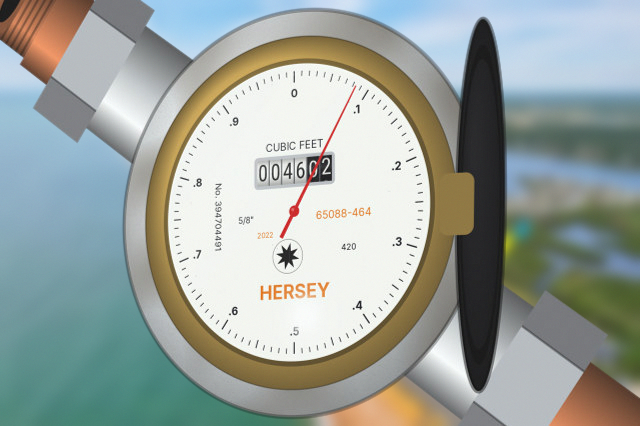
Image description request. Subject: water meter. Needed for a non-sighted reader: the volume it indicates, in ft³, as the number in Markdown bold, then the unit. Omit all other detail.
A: **4602.08** ft³
